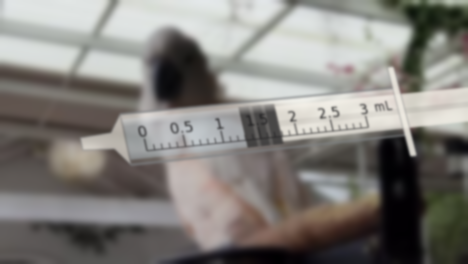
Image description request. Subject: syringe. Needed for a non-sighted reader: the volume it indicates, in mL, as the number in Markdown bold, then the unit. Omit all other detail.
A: **1.3** mL
